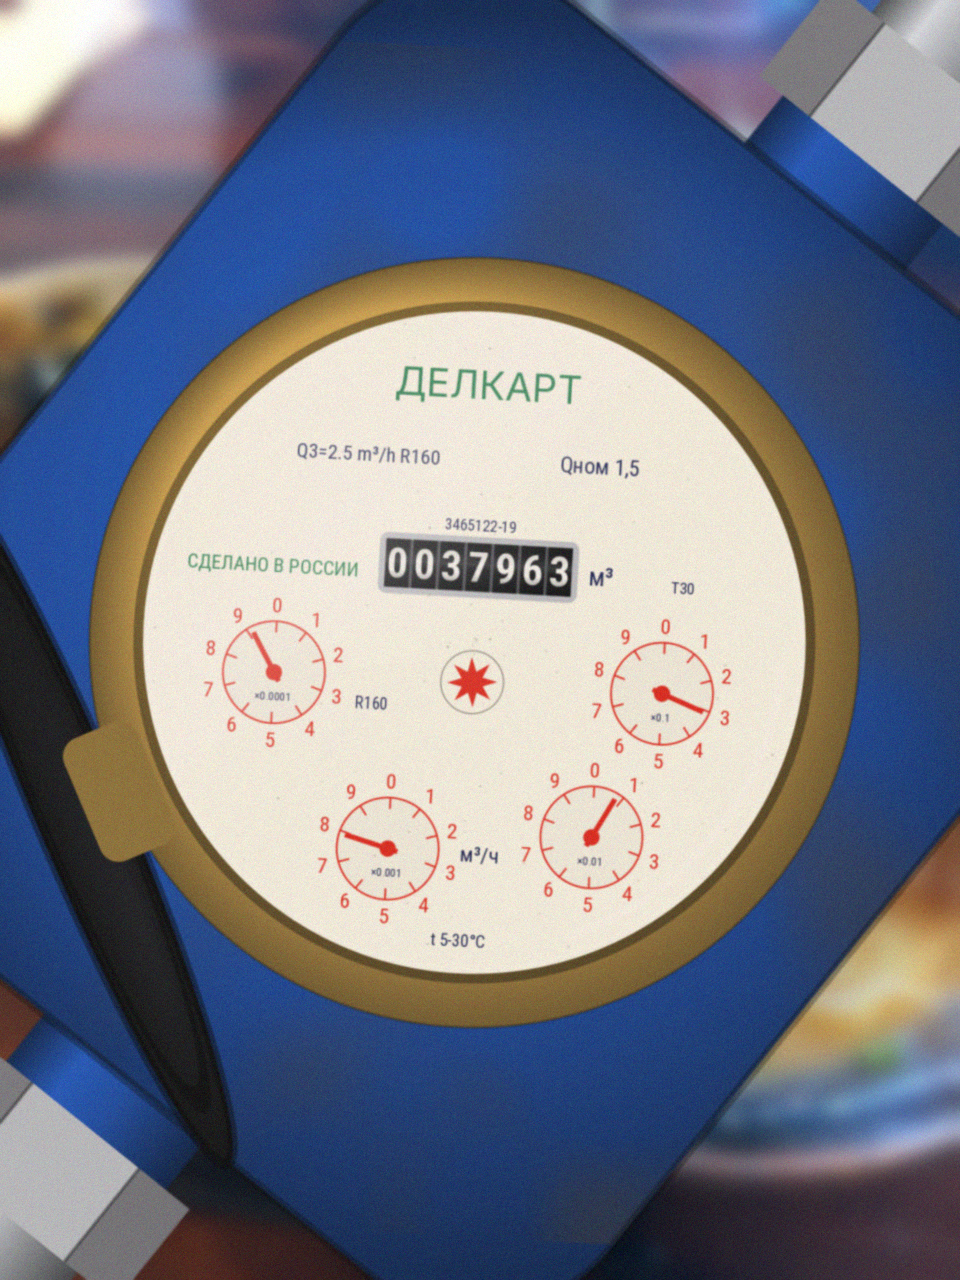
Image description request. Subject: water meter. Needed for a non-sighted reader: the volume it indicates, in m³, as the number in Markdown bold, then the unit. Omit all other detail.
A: **37963.3079** m³
